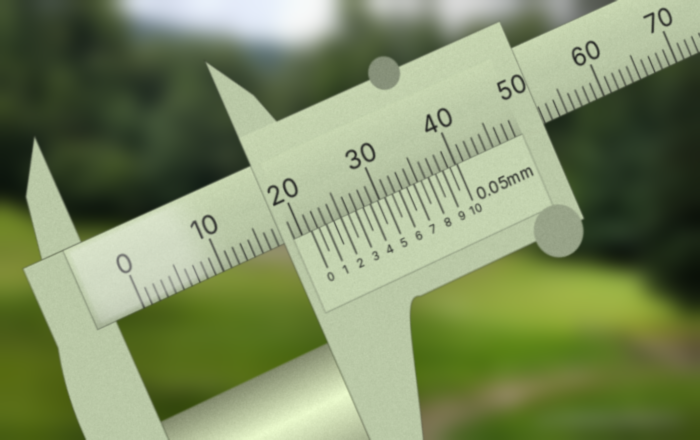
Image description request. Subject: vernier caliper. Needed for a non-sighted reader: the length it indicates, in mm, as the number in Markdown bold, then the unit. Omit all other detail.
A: **21.2** mm
